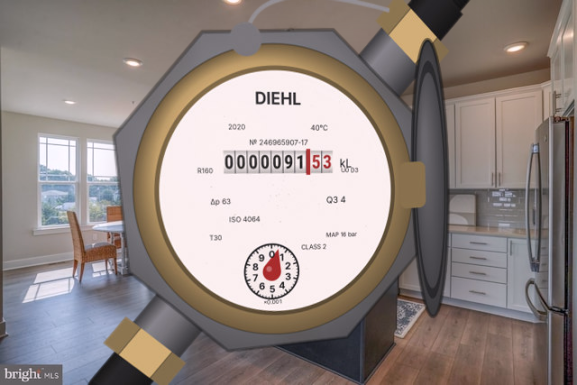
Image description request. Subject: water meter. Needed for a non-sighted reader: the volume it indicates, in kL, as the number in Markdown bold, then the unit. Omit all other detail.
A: **91.530** kL
